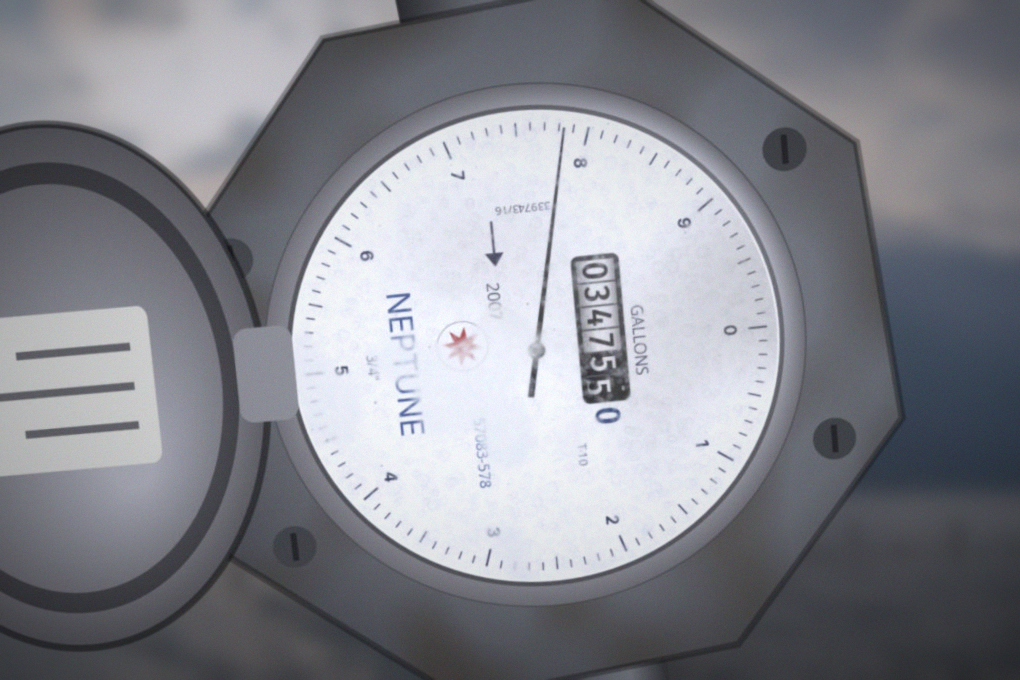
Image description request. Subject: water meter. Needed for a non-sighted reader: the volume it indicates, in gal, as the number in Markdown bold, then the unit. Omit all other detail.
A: **347547.8** gal
